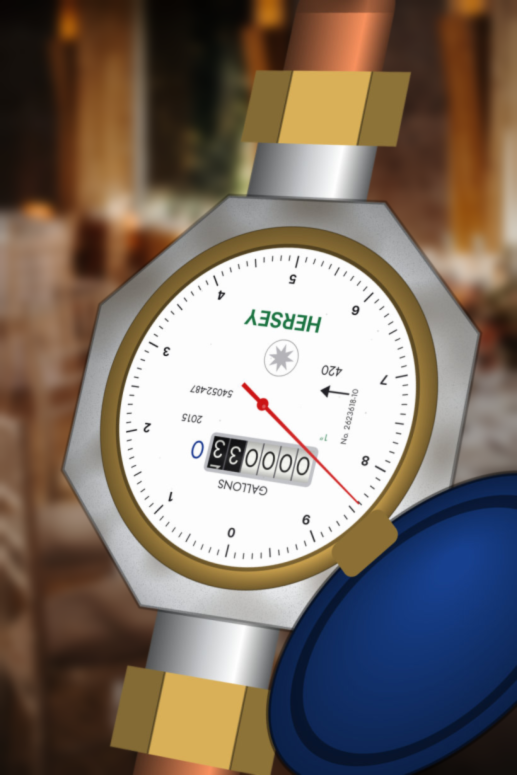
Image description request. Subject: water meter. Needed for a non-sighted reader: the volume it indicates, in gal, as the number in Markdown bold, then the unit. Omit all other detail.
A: **328.4** gal
